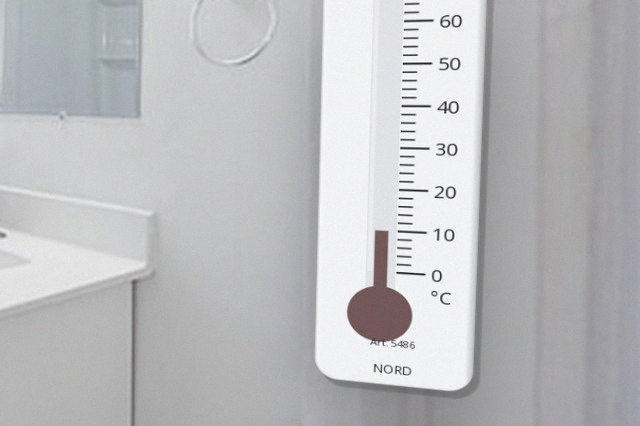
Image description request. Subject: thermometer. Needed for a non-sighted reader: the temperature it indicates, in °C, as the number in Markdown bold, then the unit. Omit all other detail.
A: **10** °C
